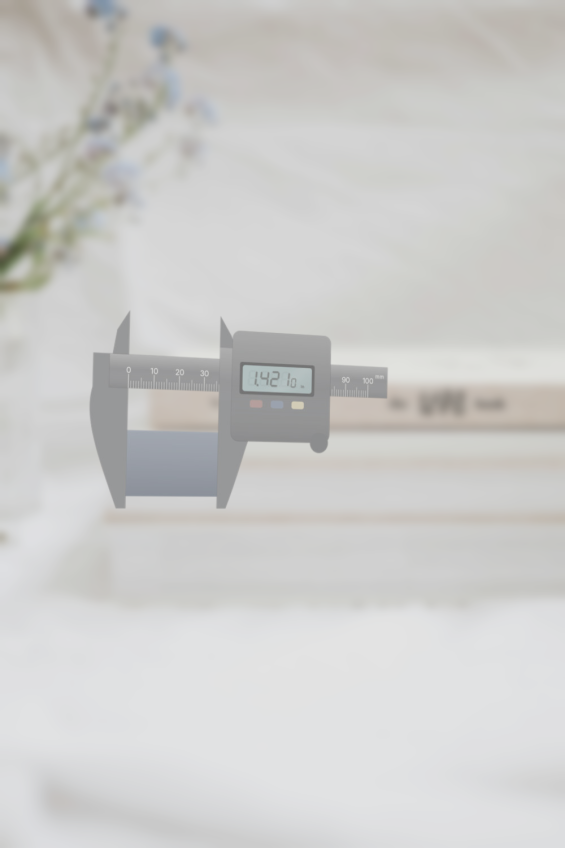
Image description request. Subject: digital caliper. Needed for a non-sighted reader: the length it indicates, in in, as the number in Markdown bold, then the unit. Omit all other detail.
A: **1.4210** in
